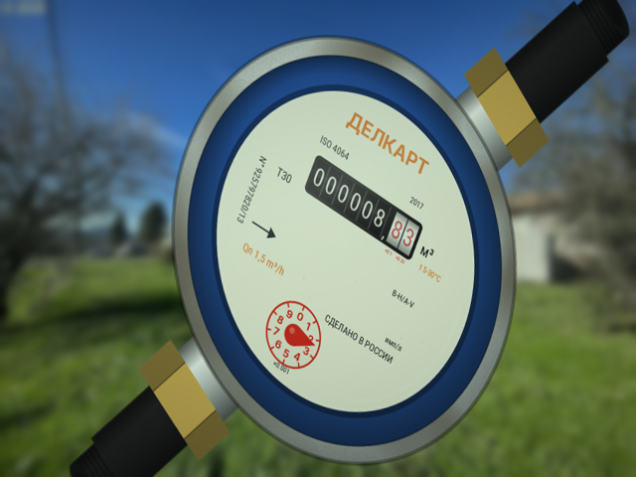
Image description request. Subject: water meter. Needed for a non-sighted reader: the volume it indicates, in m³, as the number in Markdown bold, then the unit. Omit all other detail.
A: **8.832** m³
